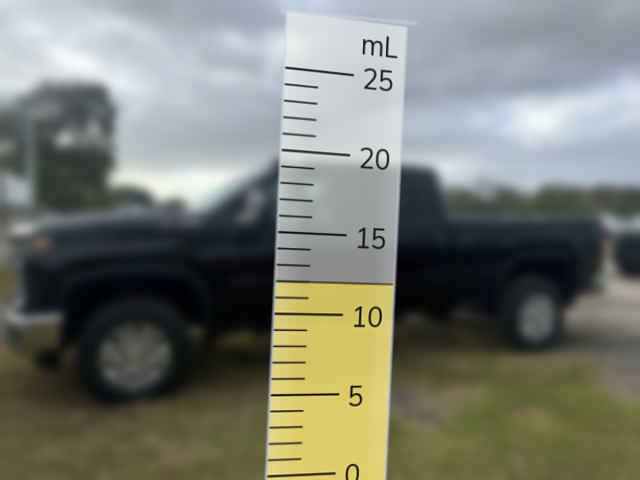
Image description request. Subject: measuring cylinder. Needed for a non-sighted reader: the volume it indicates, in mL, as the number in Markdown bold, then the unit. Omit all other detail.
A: **12** mL
